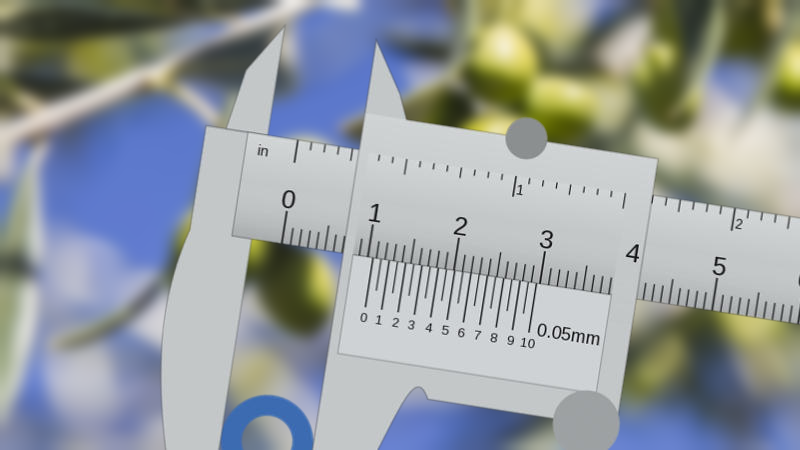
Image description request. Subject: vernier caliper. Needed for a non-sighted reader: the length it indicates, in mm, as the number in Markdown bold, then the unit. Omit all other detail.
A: **10.6** mm
